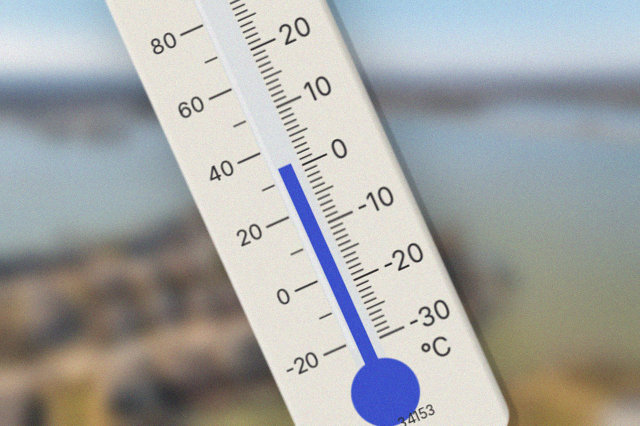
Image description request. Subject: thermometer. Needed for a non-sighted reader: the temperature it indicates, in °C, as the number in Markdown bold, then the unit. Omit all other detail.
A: **1** °C
